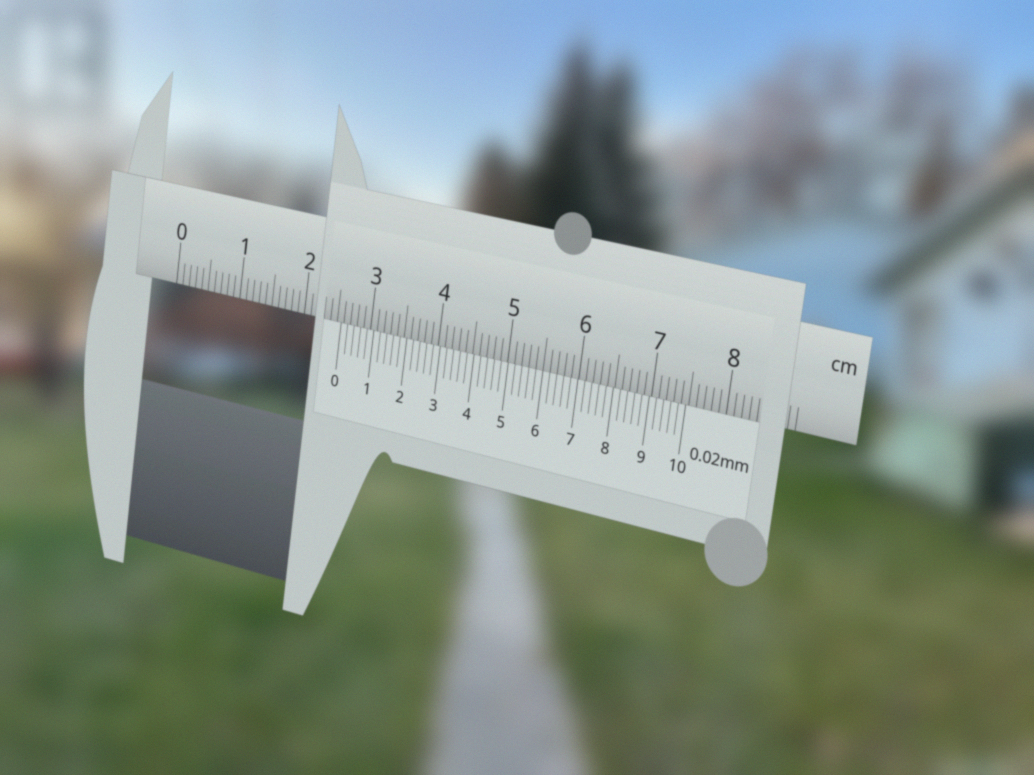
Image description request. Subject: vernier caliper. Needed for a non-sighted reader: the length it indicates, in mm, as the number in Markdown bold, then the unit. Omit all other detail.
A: **25.6** mm
